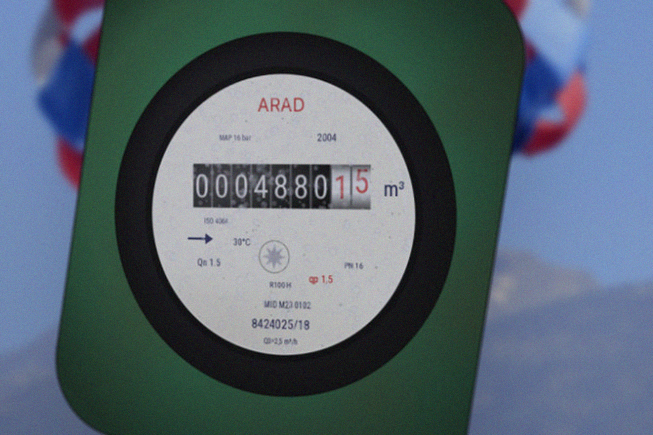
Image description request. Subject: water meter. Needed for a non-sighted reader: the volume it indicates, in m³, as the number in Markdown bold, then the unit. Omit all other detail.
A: **4880.15** m³
